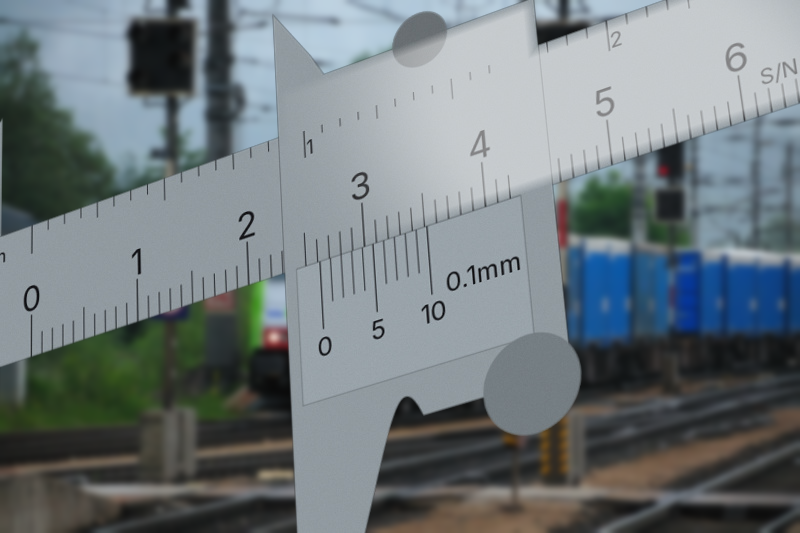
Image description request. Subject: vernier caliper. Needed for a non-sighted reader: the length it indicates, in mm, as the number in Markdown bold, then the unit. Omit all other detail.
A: **26.2** mm
